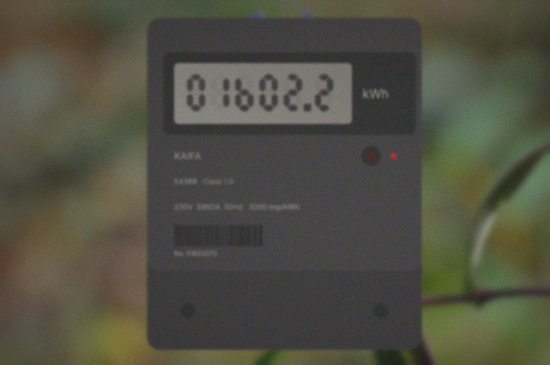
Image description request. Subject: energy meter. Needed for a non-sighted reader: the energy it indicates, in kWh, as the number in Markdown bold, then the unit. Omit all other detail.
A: **1602.2** kWh
